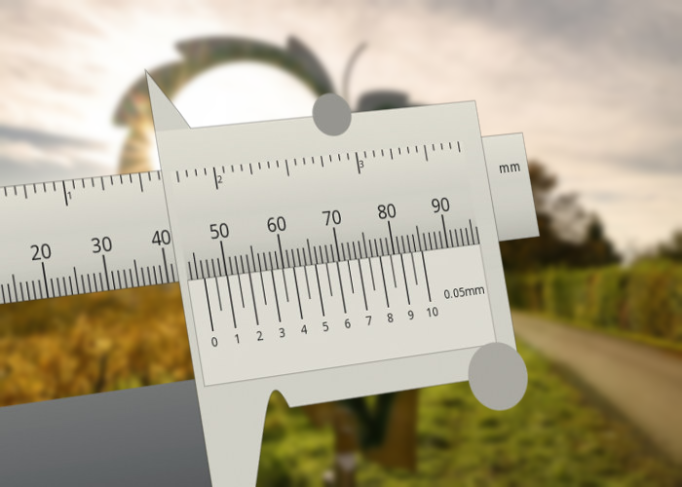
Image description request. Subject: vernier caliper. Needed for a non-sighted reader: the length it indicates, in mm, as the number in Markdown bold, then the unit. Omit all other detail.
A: **46.2** mm
